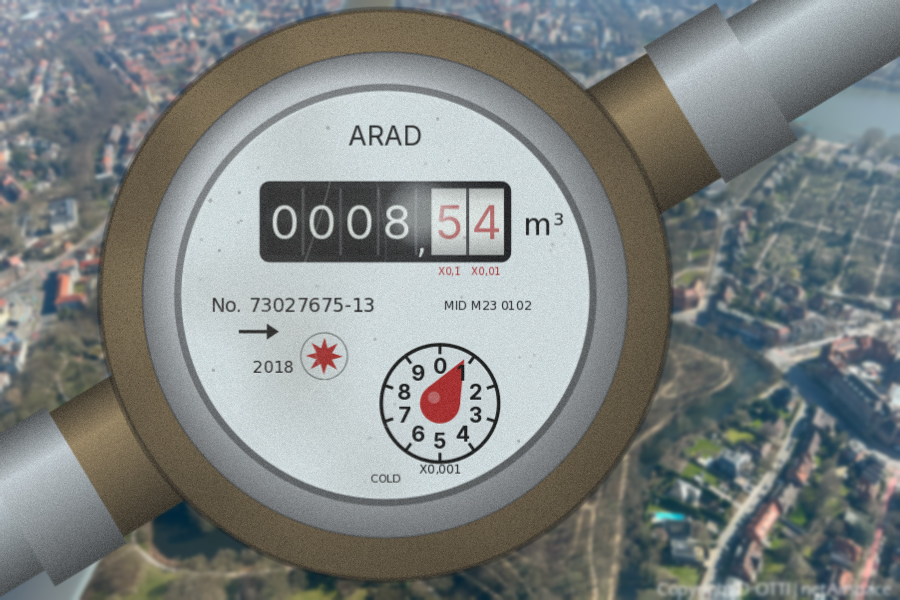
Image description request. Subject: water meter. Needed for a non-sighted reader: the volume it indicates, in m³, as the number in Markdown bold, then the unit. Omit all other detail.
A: **8.540** m³
